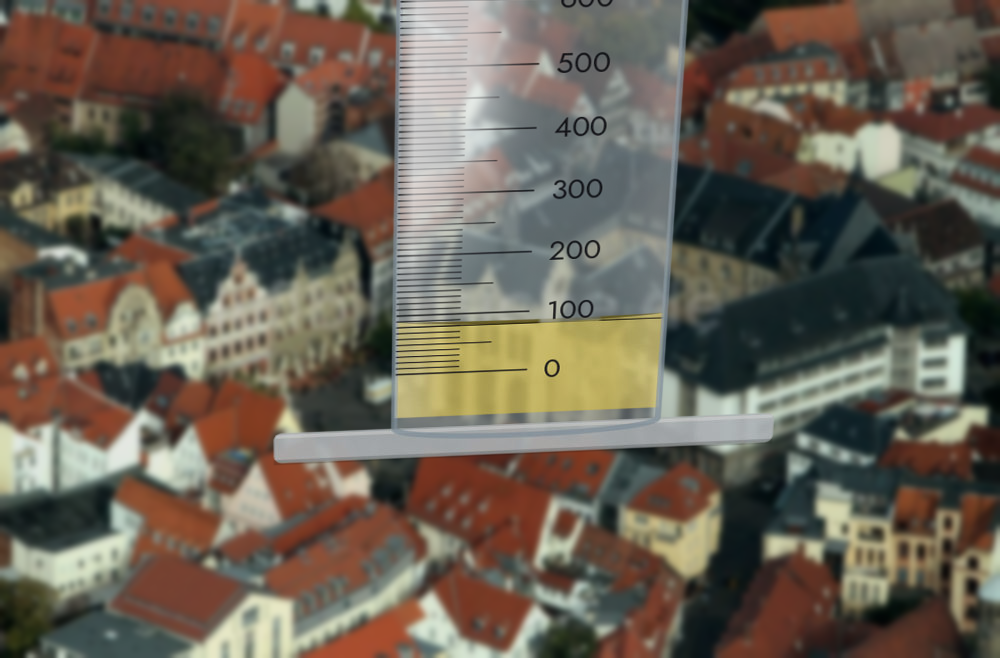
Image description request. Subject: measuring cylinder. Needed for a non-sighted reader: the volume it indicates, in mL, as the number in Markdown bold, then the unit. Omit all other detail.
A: **80** mL
